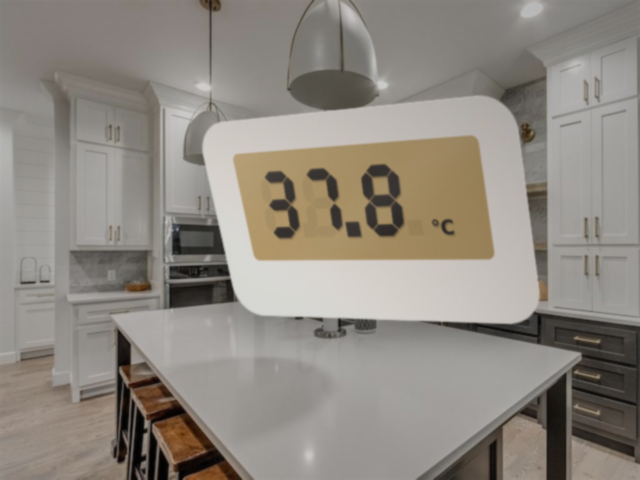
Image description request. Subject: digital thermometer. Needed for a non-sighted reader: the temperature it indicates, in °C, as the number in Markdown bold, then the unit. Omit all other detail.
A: **37.8** °C
